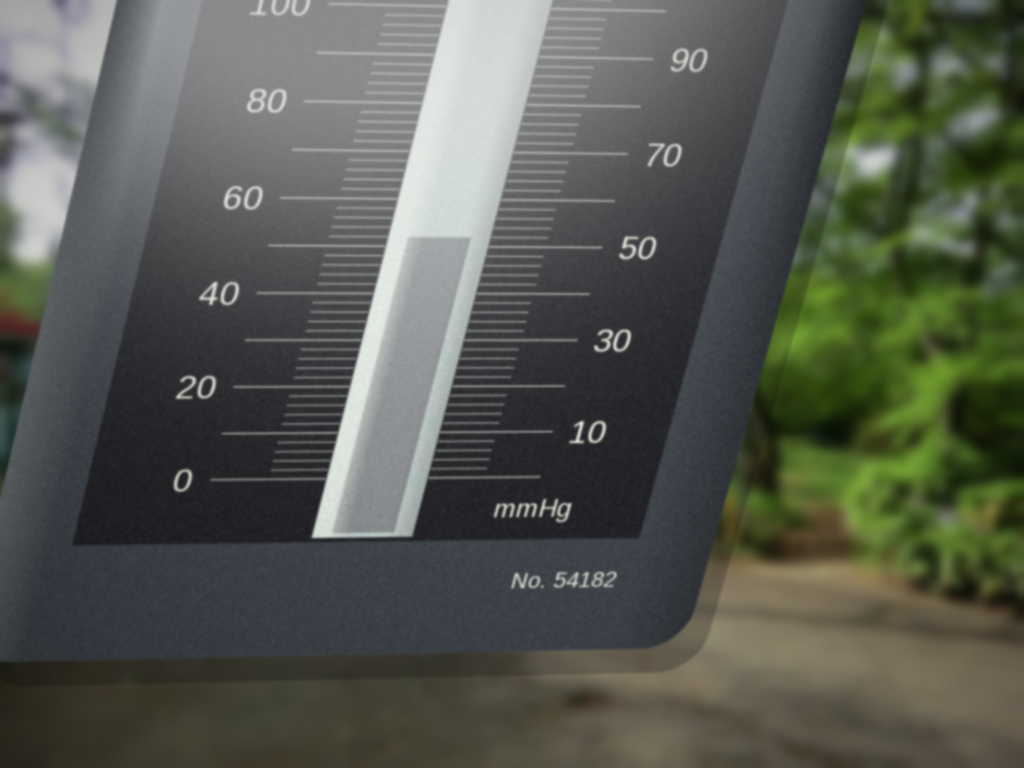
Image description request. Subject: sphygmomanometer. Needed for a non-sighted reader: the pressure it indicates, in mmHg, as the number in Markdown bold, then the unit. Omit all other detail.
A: **52** mmHg
